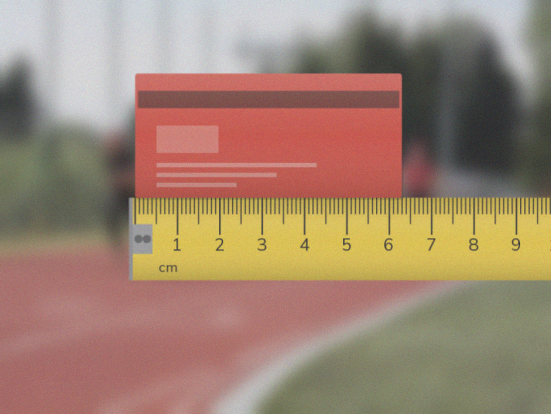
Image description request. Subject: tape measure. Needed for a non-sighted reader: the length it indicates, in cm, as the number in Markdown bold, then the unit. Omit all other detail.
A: **6.3** cm
